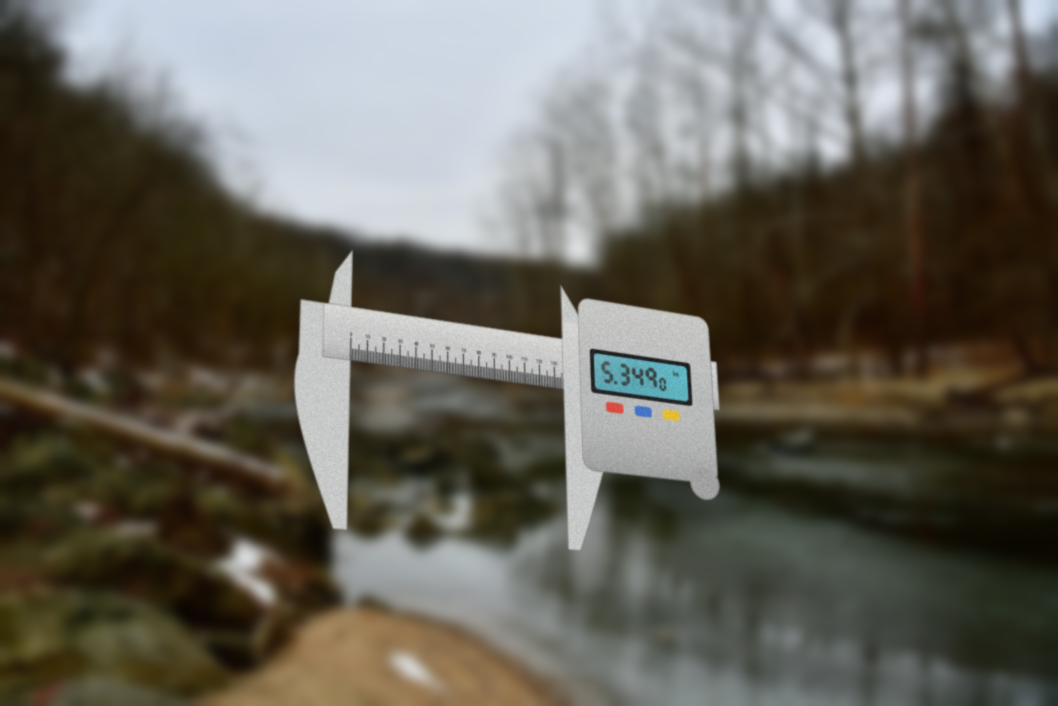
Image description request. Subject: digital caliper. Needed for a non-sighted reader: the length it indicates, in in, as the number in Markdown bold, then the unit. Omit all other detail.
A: **5.3490** in
